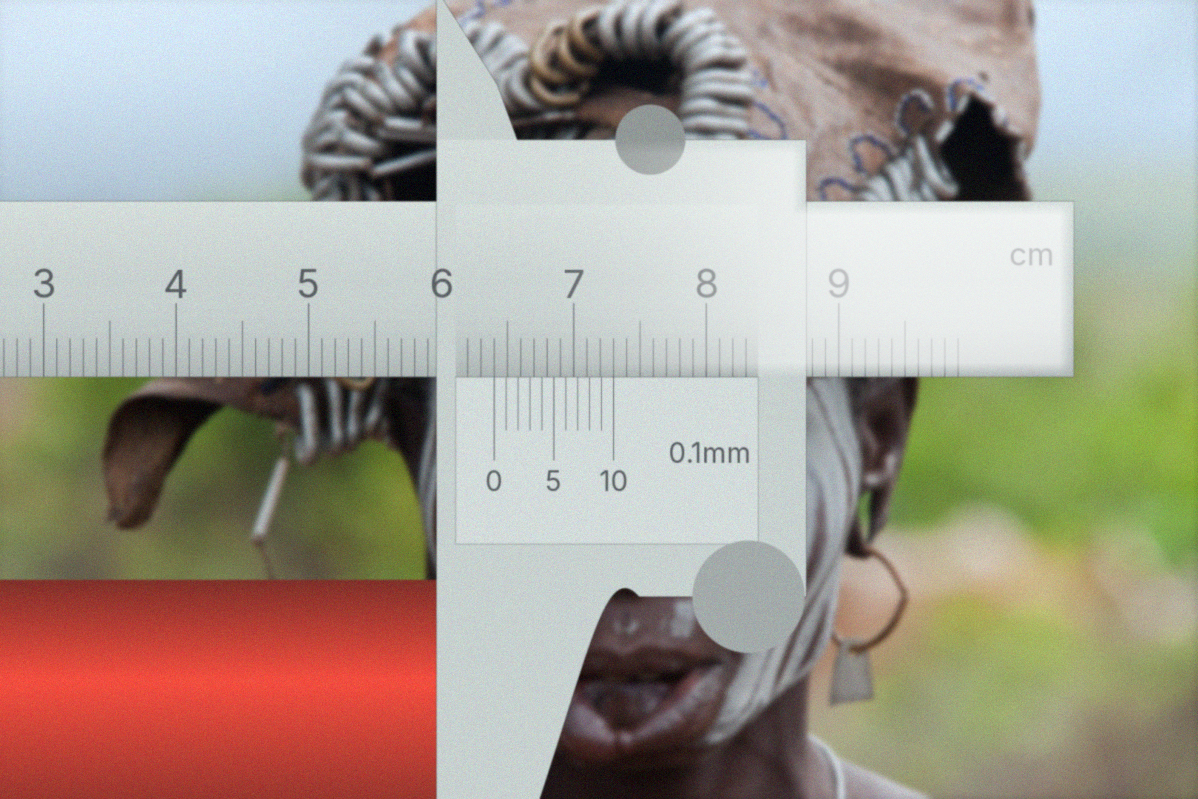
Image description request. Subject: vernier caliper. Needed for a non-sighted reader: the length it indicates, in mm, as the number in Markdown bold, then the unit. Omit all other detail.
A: **64.0** mm
